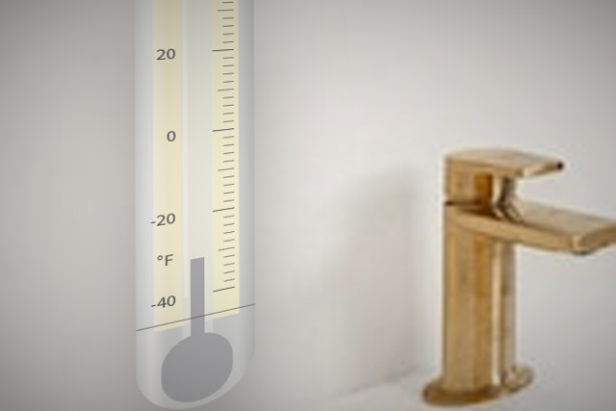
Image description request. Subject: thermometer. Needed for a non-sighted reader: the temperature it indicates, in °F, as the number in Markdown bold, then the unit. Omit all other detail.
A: **-31** °F
